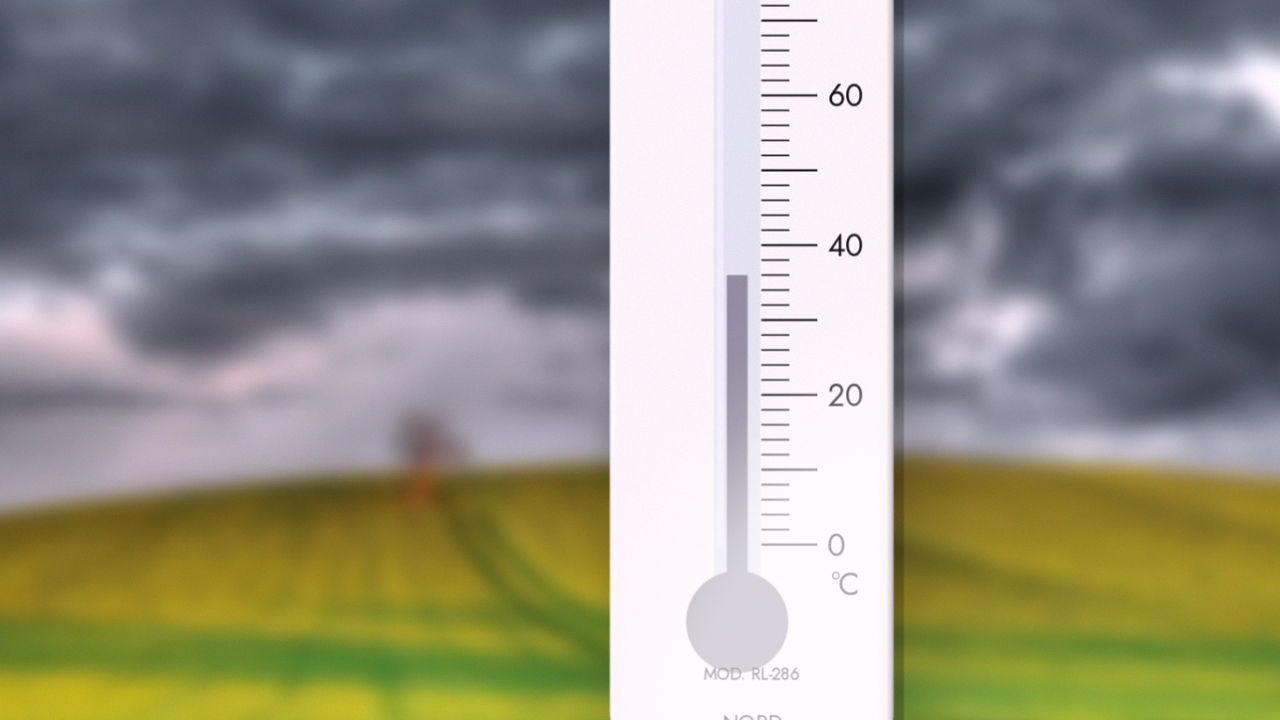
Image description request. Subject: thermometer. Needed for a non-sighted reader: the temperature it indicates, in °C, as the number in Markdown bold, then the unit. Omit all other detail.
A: **36** °C
